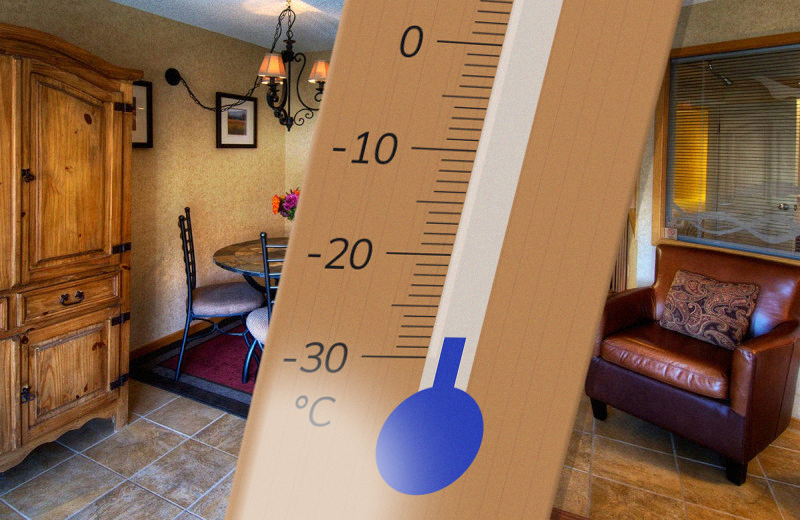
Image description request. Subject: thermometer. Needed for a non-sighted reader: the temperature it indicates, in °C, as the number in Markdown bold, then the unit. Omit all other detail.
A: **-28** °C
